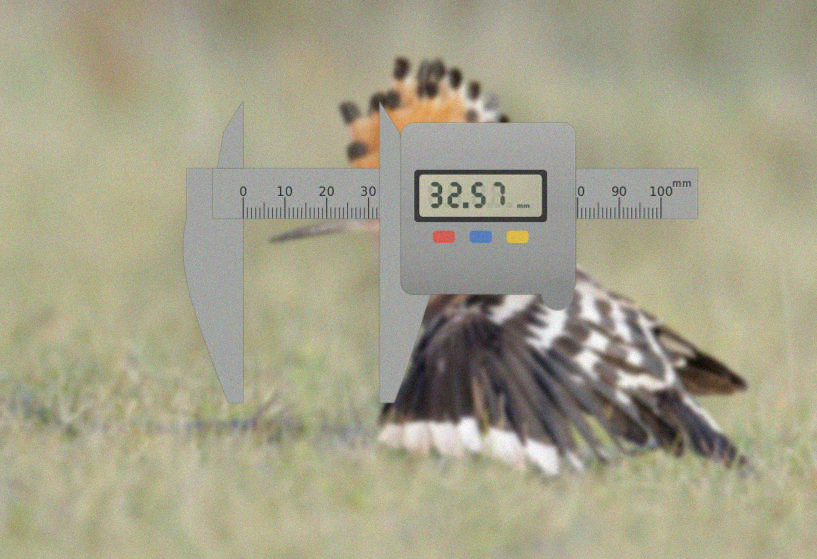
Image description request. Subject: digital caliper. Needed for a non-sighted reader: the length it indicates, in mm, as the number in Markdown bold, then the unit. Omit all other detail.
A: **32.57** mm
